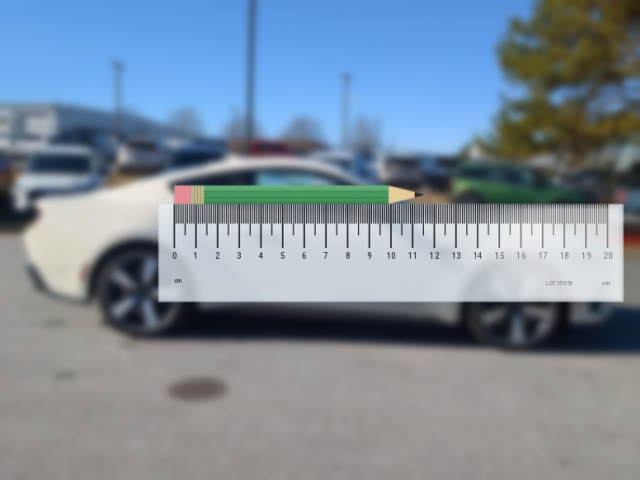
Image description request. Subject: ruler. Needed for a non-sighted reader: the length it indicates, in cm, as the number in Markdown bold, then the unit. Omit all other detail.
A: **11.5** cm
